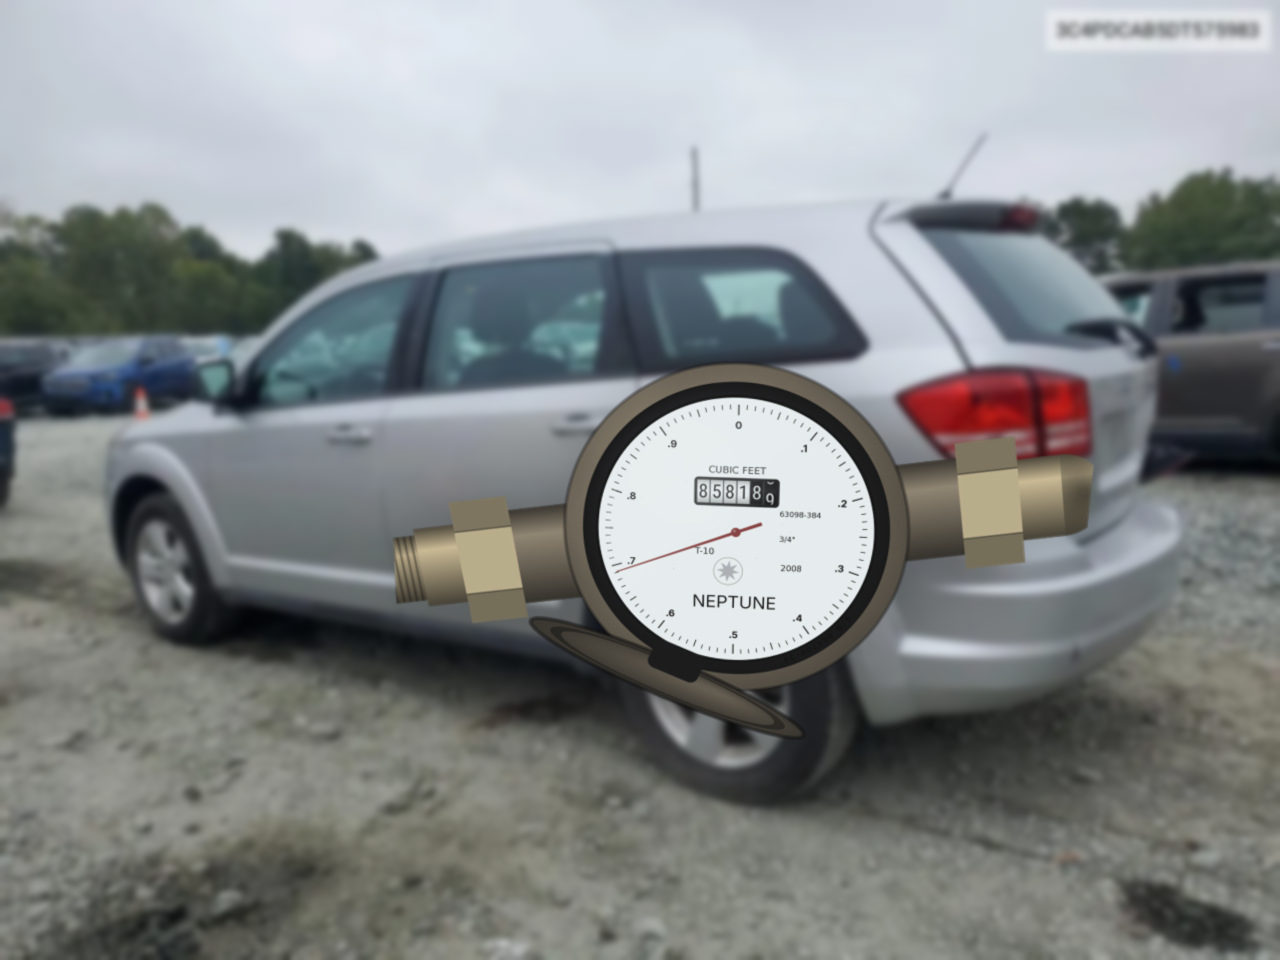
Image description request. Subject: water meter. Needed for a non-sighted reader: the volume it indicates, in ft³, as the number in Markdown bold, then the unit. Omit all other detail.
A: **858188.69** ft³
